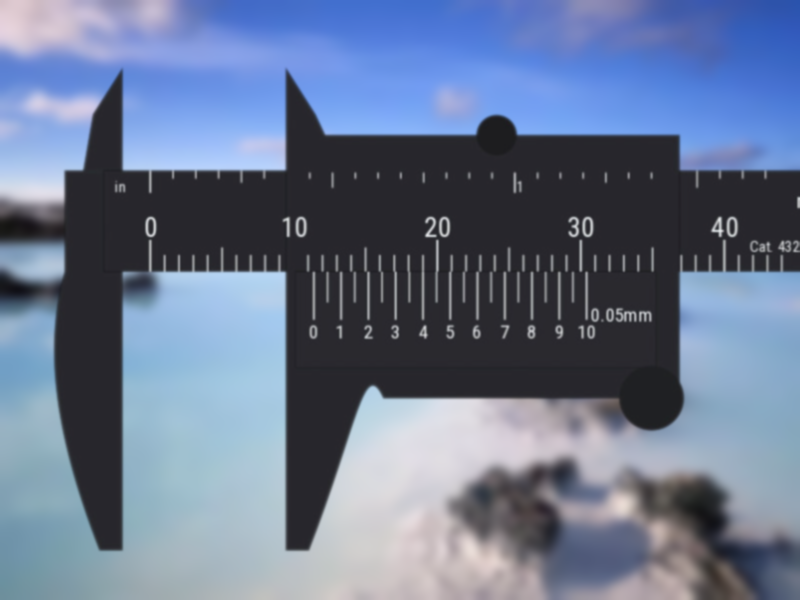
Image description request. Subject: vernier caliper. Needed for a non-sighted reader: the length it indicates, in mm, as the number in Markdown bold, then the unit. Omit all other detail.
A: **11.4** mm
